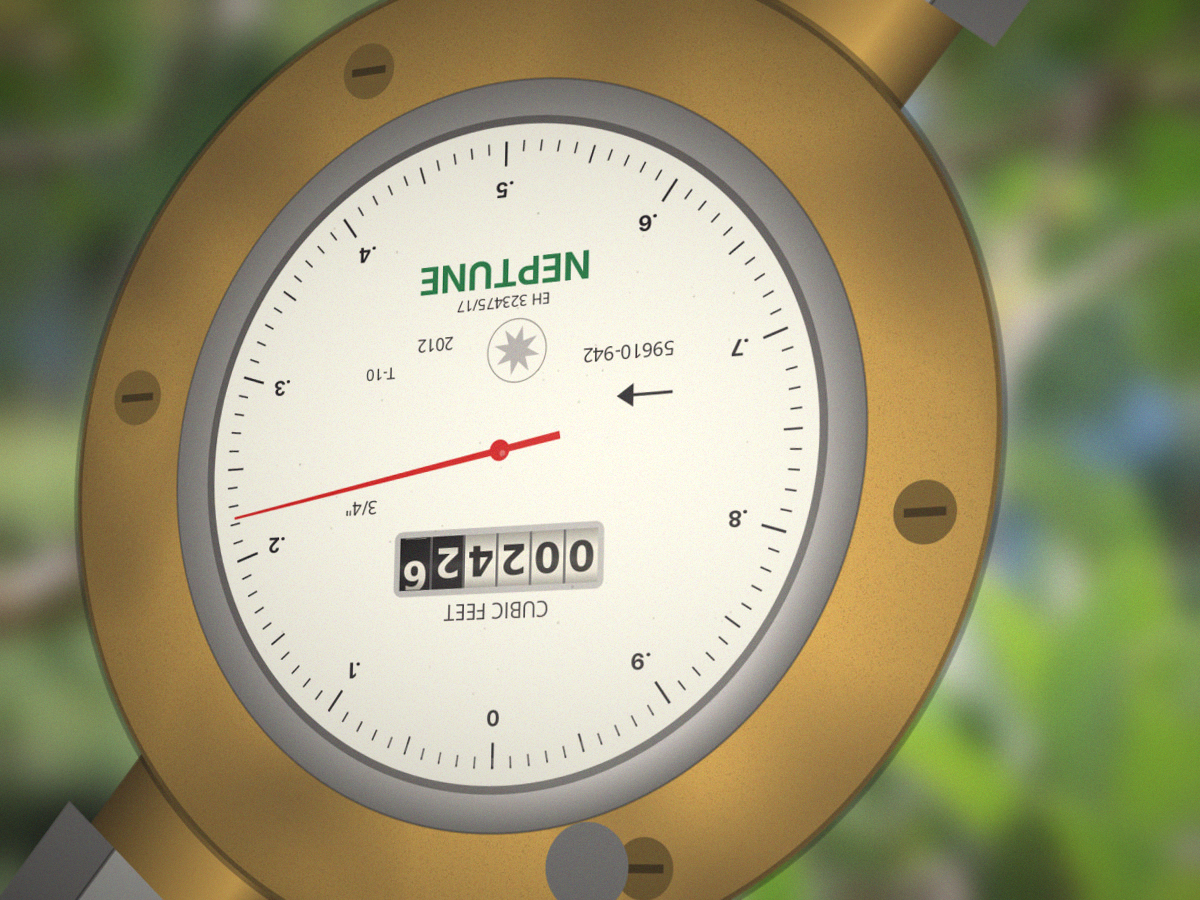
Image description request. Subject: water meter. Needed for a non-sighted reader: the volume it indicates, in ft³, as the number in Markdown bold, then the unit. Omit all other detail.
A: **2426.22** ft³
